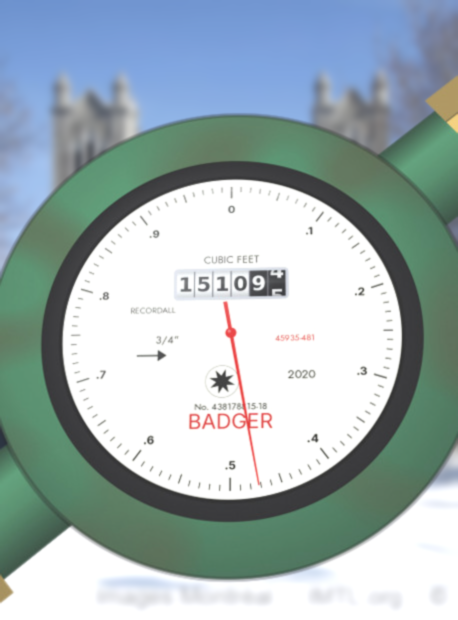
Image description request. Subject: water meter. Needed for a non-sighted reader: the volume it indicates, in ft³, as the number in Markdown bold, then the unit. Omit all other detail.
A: **151094.47** ft³
